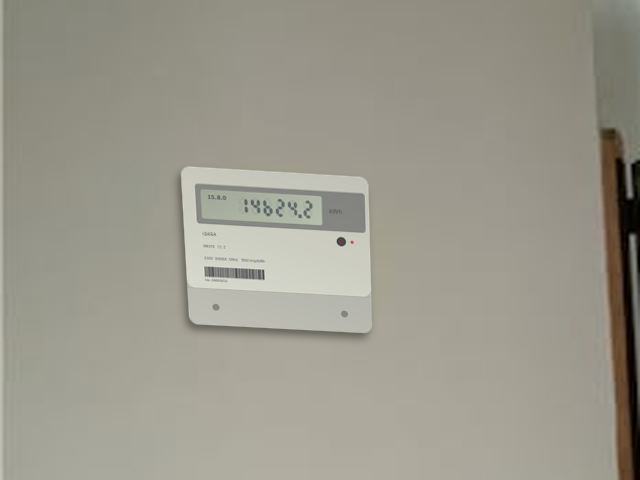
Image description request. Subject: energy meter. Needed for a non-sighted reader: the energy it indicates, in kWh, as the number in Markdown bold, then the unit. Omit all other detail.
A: **14624.2** kWh
